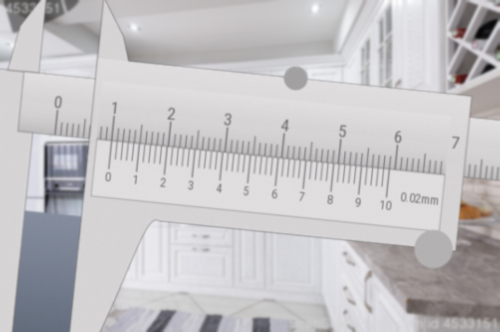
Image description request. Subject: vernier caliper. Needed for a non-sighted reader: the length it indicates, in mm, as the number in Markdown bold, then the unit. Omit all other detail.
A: **10.0** mm
